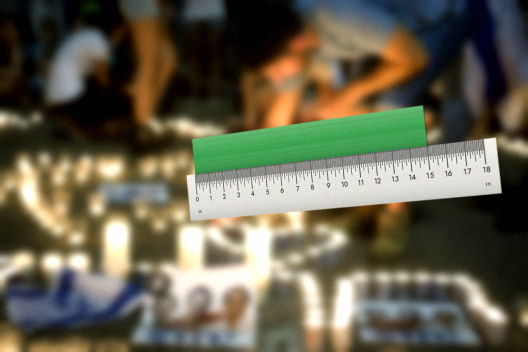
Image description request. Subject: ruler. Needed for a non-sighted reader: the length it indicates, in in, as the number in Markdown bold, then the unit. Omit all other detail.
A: **15** in
